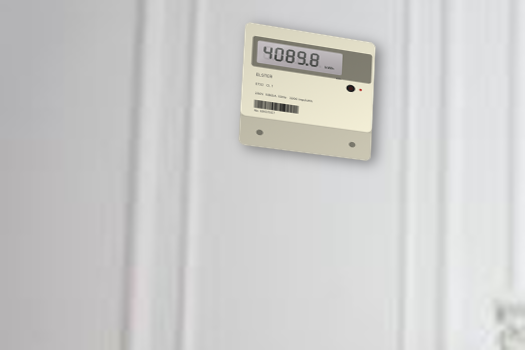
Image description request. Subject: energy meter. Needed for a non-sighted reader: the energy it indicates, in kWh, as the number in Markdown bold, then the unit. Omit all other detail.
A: **4089.8** kWh
